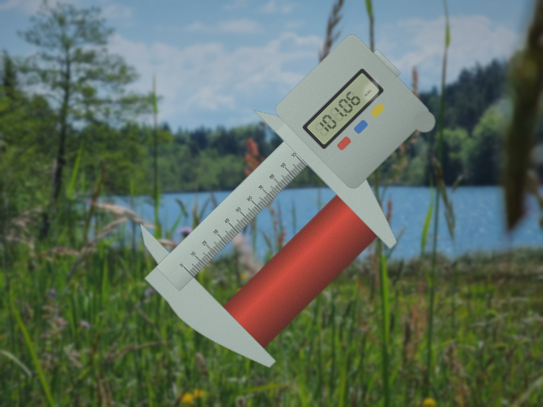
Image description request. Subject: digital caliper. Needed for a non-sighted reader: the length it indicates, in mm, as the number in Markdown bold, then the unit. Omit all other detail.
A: **101.06** mm
